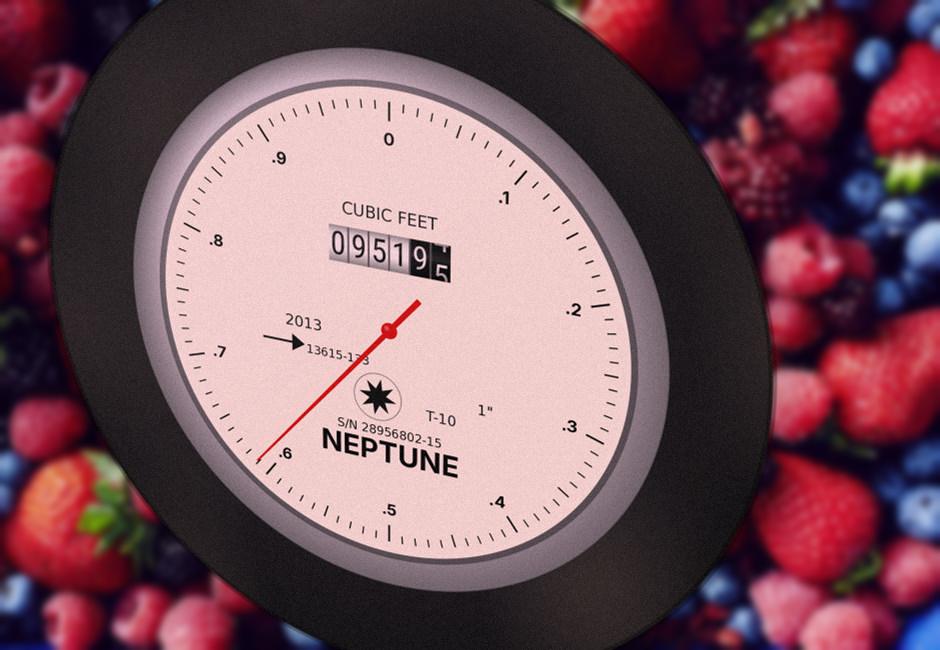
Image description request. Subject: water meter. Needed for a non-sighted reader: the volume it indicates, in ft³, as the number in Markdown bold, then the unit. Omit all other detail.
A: **95194.61** ft³
